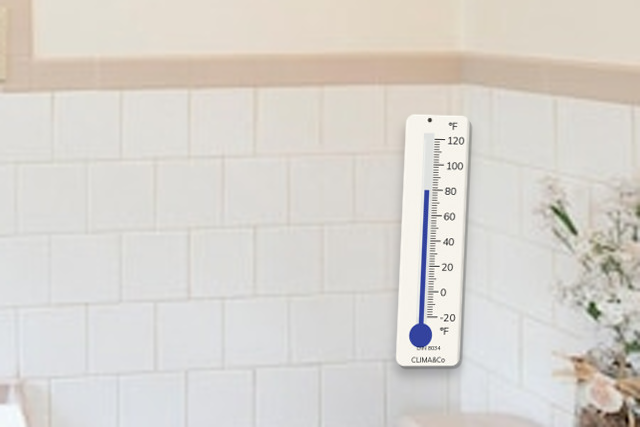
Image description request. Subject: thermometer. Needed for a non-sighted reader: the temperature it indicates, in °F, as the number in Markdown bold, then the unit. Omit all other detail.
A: **80** °F
